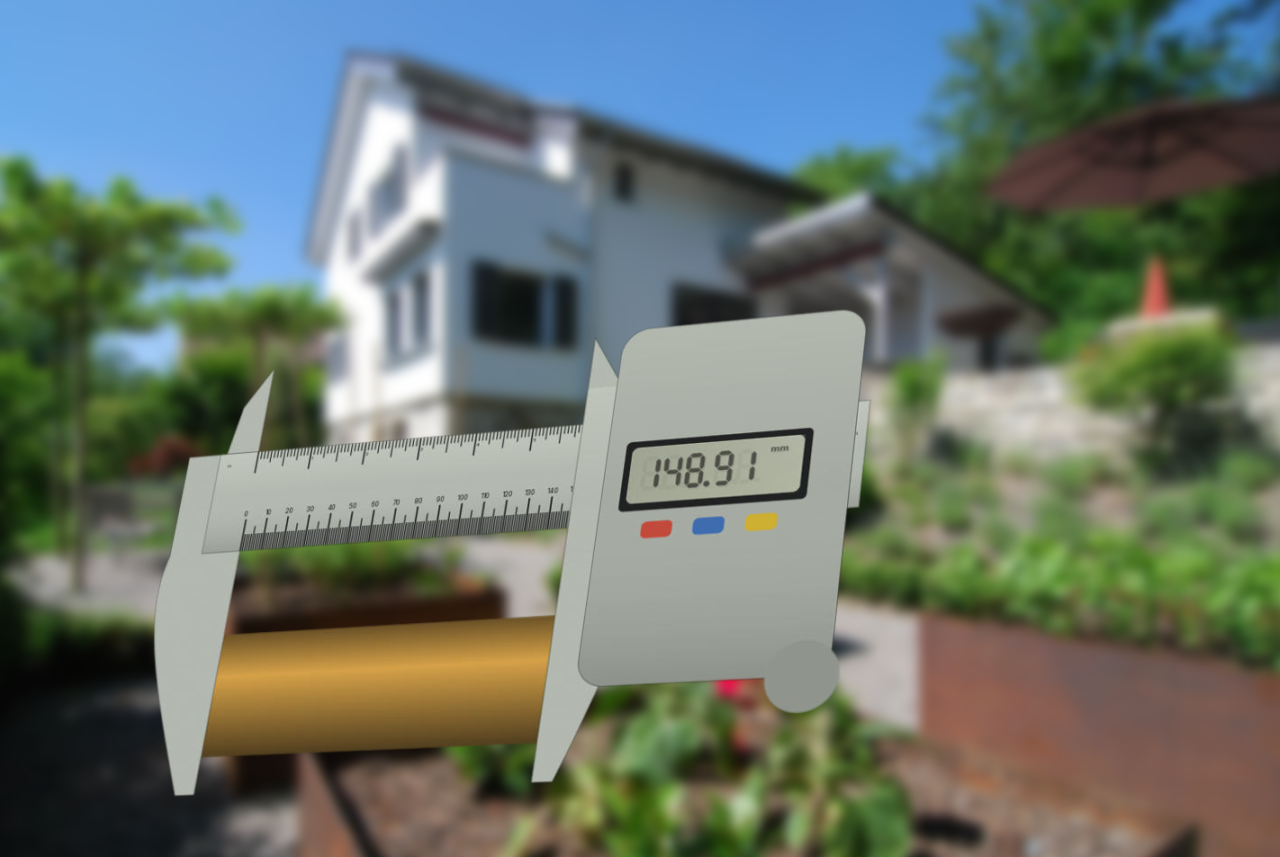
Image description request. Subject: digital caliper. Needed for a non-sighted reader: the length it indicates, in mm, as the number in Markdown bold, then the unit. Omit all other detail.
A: **148.91** mm
